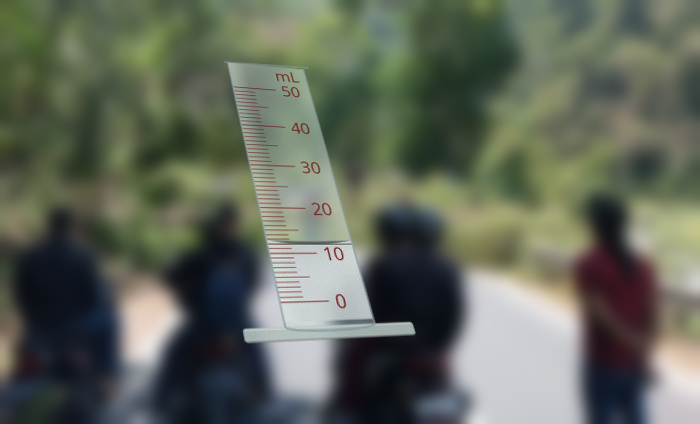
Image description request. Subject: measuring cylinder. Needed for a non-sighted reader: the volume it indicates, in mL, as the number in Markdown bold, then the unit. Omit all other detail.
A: **12** mL
